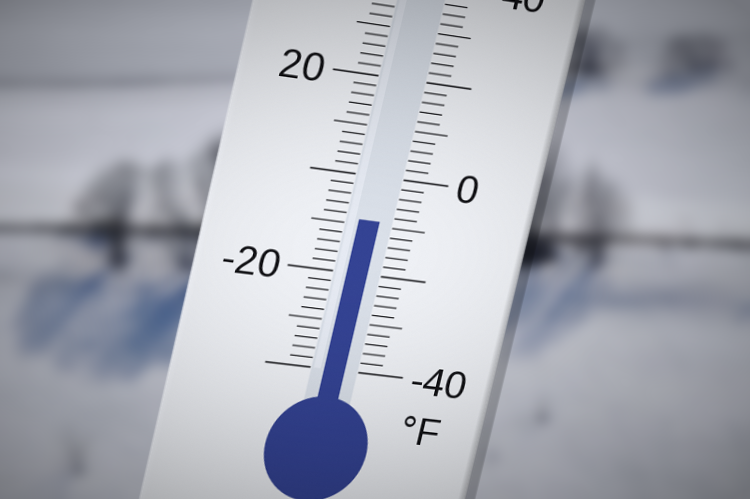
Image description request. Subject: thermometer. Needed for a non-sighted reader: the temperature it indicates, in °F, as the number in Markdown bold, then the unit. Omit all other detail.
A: **-9** °F
